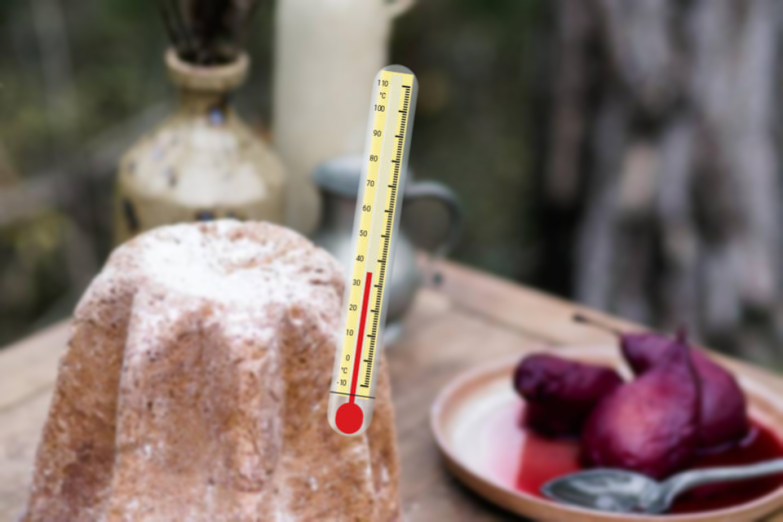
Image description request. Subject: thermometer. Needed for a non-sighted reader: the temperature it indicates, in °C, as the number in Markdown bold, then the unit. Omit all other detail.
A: **35** °C
